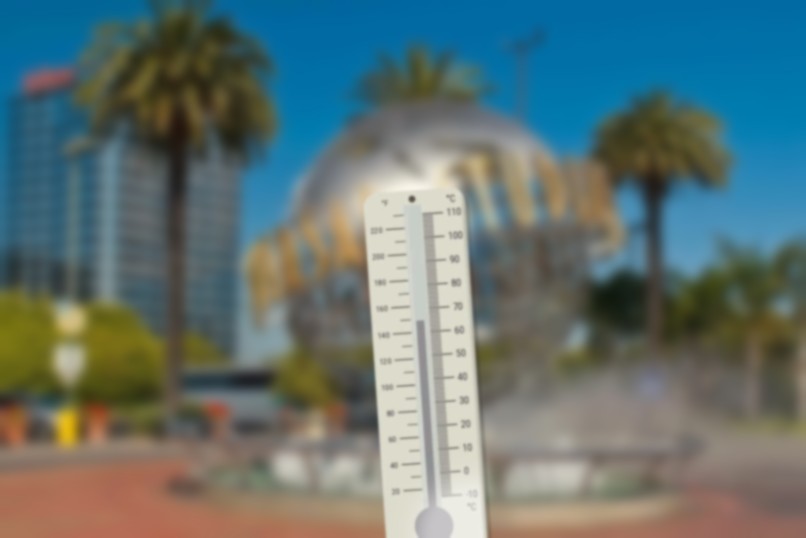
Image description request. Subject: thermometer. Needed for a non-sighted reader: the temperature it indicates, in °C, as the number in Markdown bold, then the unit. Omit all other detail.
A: **65** °C
